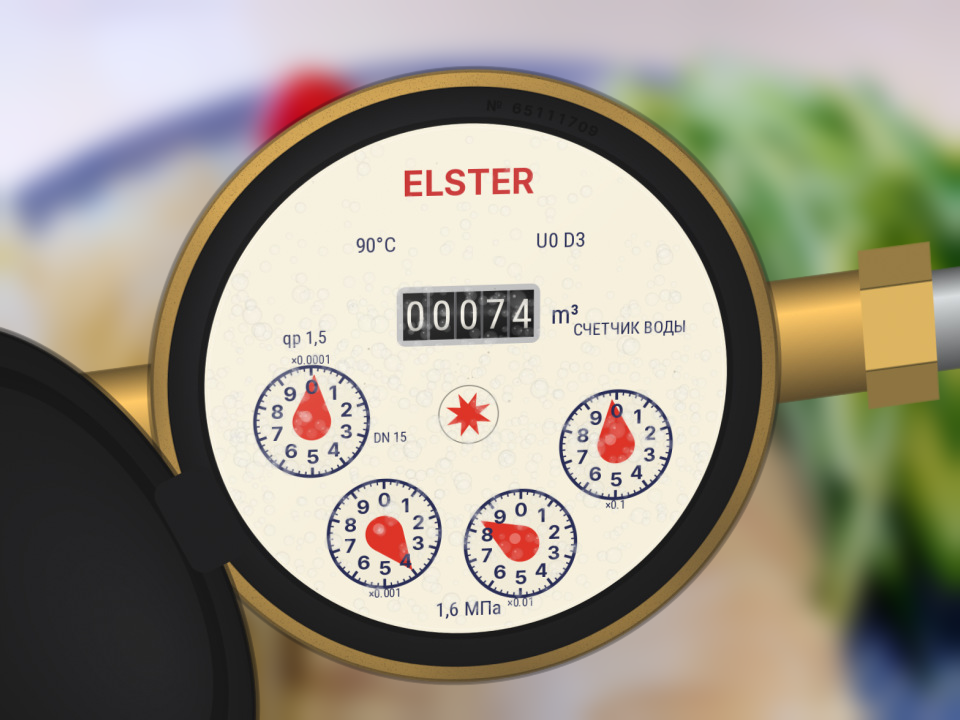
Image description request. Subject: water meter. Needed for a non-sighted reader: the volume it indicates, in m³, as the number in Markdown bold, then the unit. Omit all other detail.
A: **73.9840** m³
